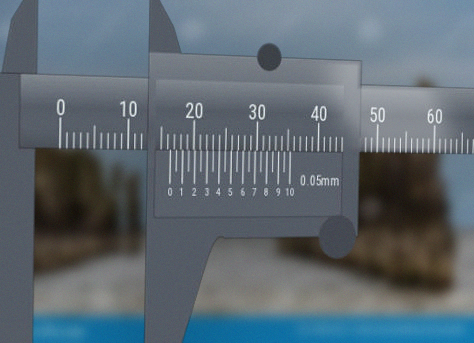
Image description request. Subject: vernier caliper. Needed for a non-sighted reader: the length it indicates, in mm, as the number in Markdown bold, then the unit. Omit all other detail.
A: **16.4** mm
